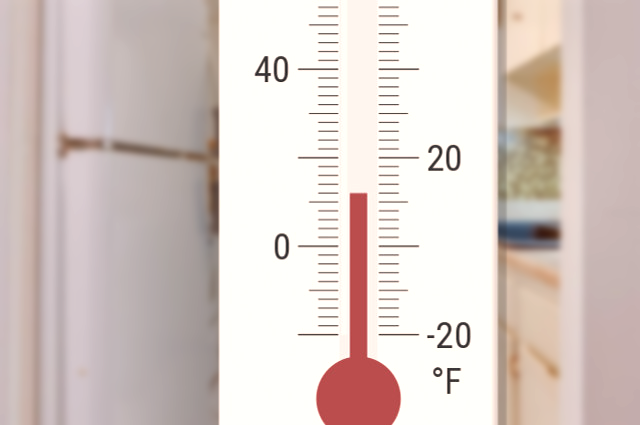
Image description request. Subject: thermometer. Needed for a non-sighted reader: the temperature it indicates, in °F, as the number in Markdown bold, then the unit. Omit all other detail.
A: **12** °F
